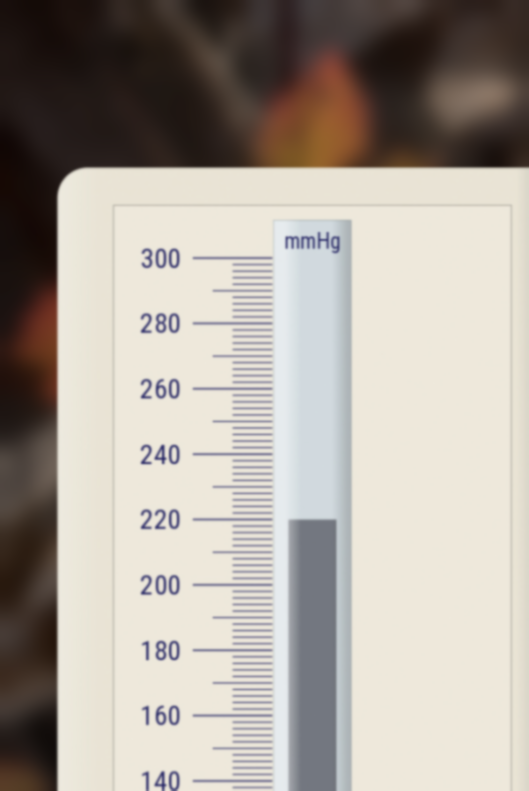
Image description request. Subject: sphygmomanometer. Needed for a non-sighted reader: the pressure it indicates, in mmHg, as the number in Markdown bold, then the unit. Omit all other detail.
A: **220** mmHg
